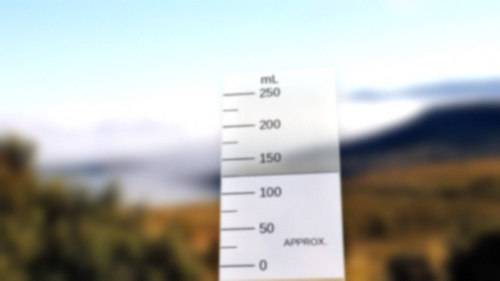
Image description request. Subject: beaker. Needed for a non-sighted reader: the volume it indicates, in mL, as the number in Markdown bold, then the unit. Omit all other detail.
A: **125** mL
